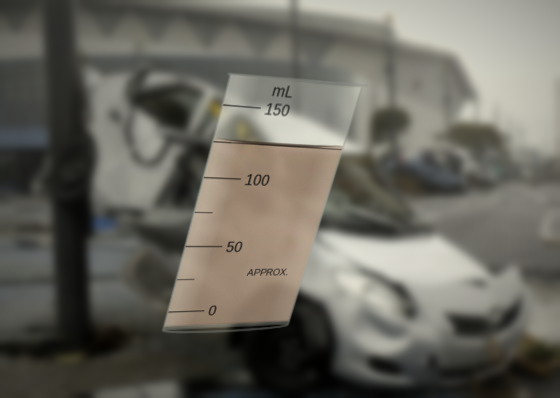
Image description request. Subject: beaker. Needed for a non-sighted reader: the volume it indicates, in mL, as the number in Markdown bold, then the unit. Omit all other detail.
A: **125** mL
